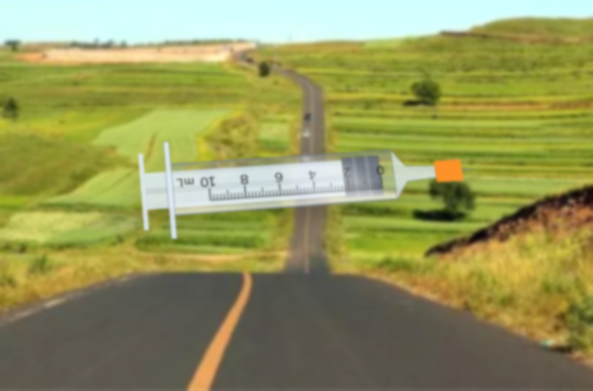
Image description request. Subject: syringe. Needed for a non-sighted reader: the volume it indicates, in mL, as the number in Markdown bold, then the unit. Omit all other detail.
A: **0** mL
